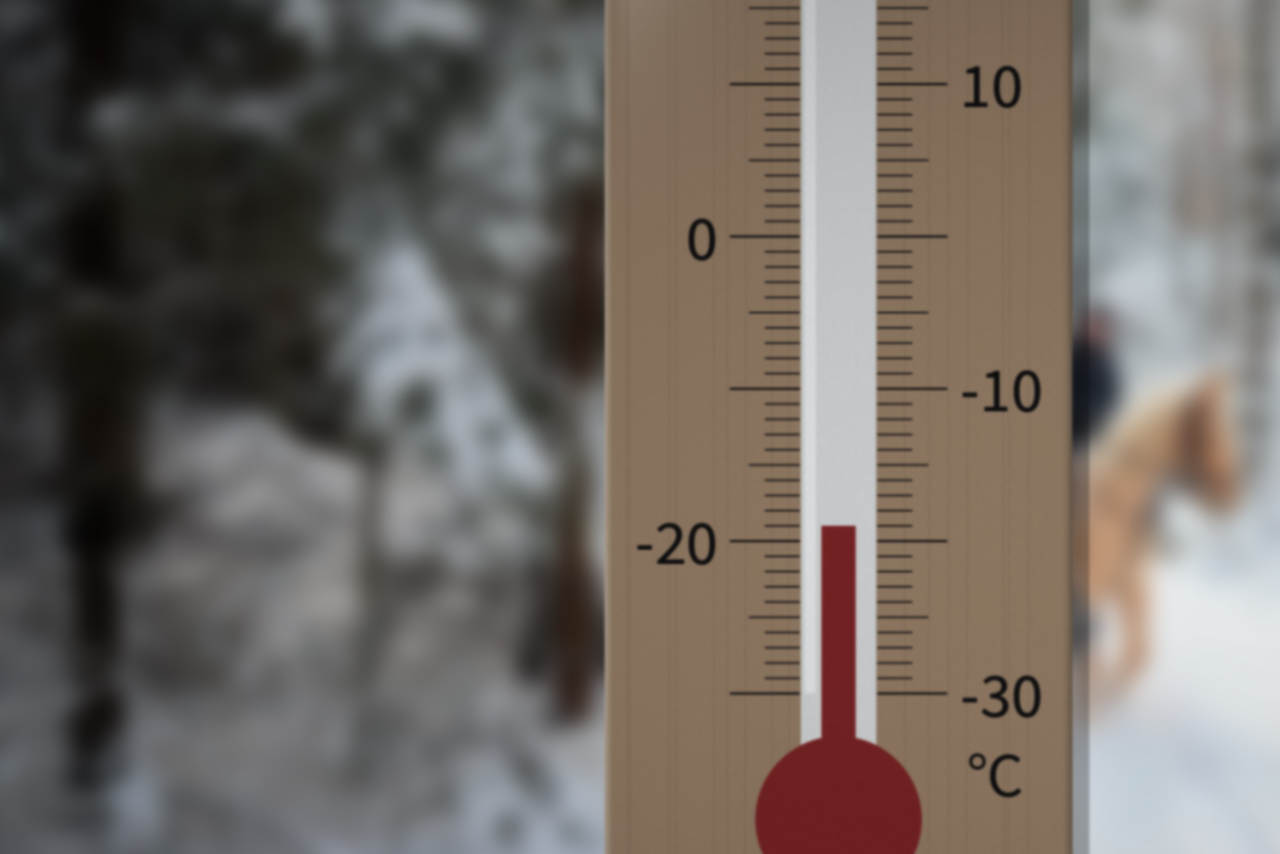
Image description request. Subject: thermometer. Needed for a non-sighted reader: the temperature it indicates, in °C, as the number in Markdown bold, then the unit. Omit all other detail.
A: **-19** °C
